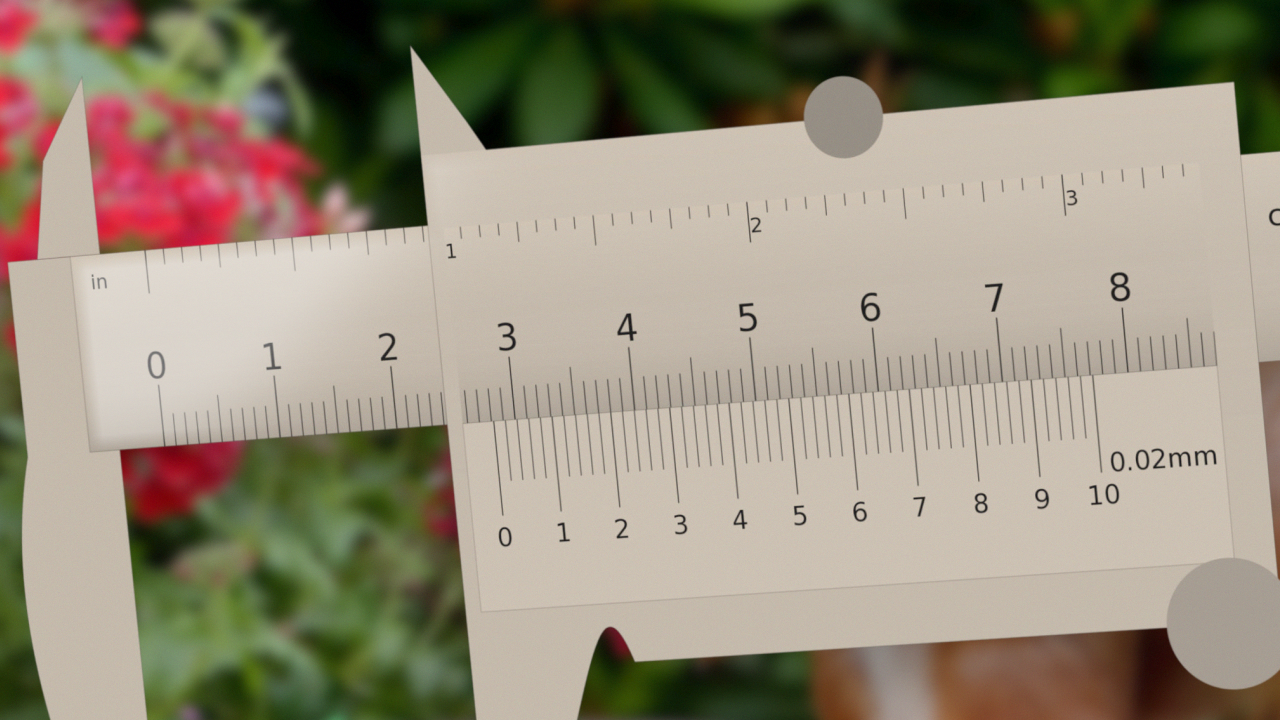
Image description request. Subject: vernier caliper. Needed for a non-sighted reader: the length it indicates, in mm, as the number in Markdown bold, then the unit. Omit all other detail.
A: **28.2** mm
